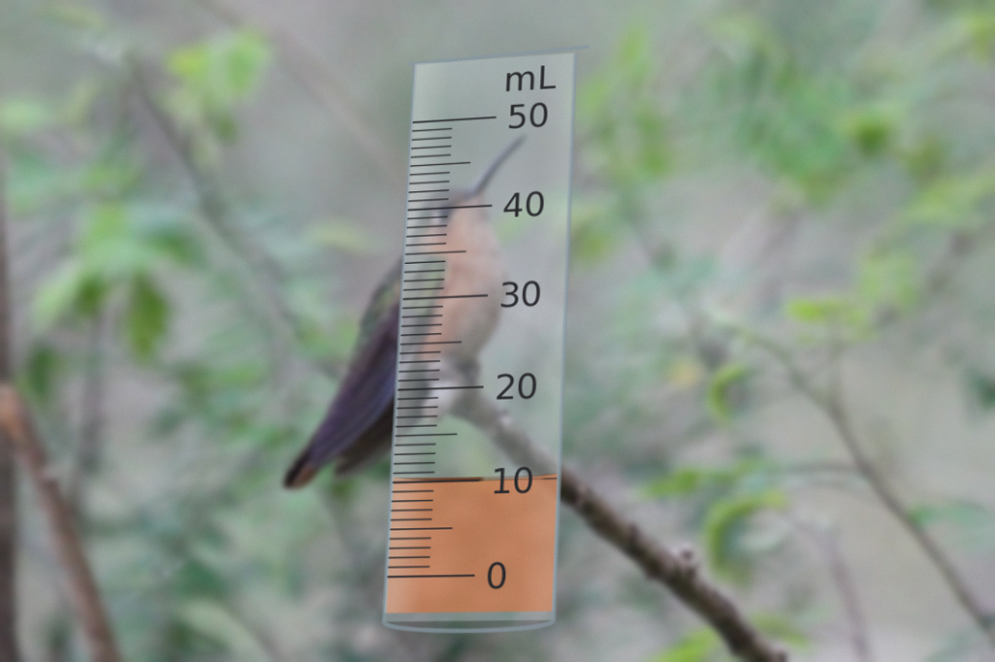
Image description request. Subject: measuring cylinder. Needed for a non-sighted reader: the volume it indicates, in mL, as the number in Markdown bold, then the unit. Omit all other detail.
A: **10** mL
